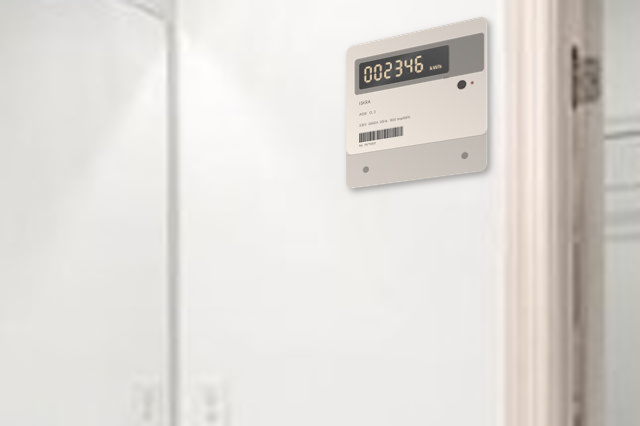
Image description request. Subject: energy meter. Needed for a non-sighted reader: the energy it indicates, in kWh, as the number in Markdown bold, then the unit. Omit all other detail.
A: **2346** kWh
